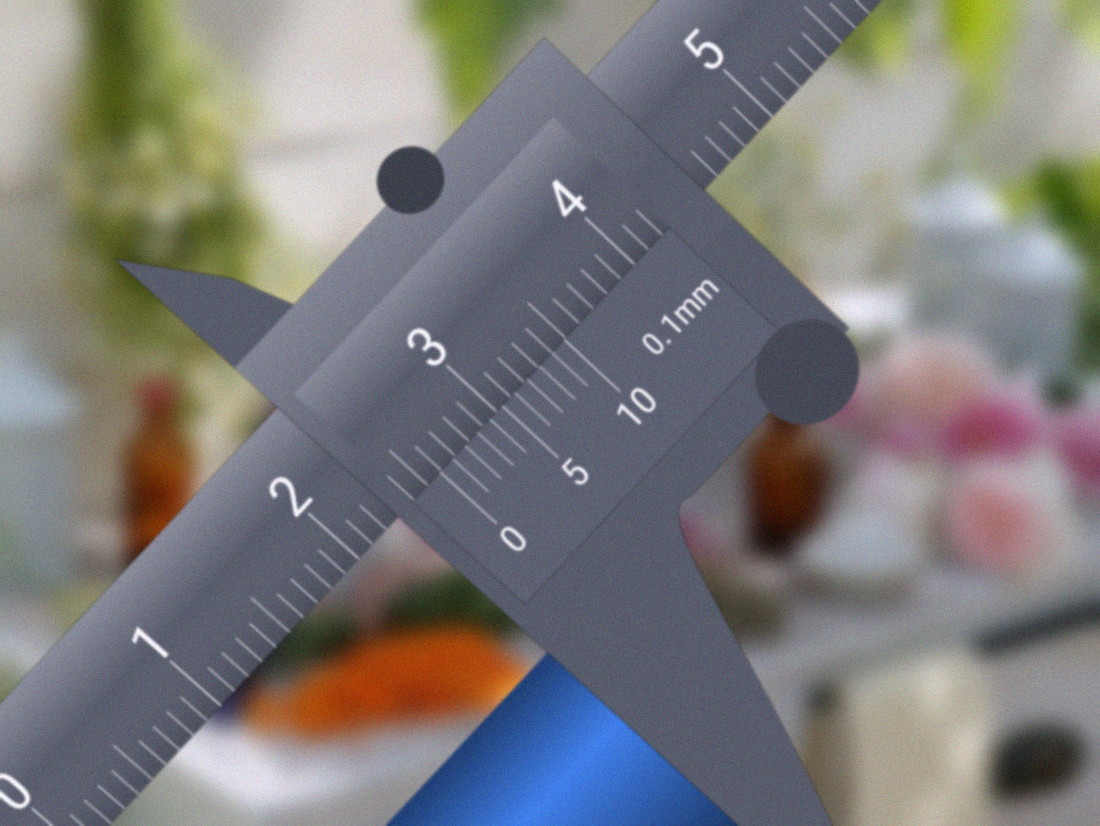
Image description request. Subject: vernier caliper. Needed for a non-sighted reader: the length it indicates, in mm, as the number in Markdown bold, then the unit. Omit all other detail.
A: **25.9** mm
